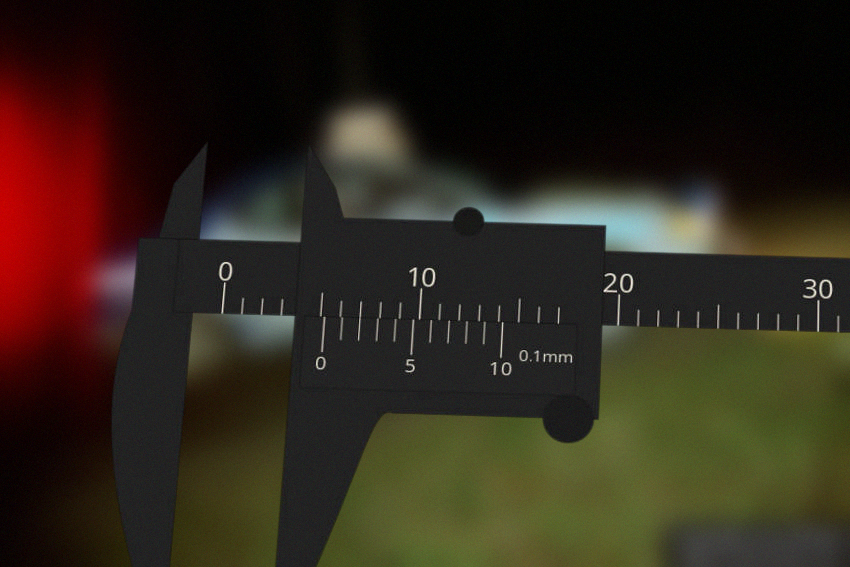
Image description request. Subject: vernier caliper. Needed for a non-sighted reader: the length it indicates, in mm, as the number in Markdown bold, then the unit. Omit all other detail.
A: **5.2** mm
